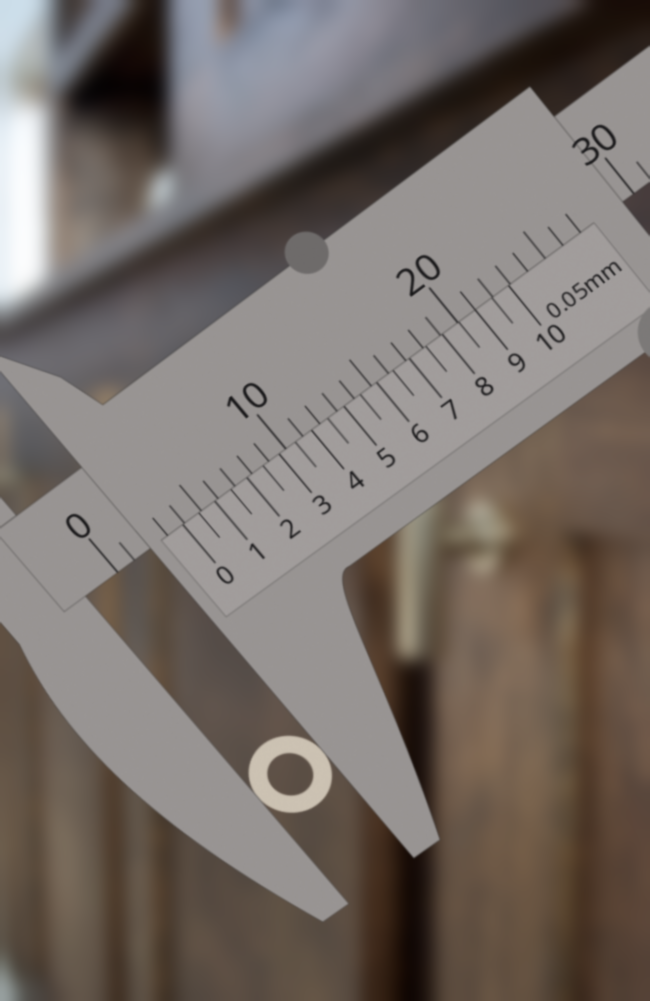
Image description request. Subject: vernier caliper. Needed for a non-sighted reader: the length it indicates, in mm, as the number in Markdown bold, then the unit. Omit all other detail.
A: **3.9** mm
